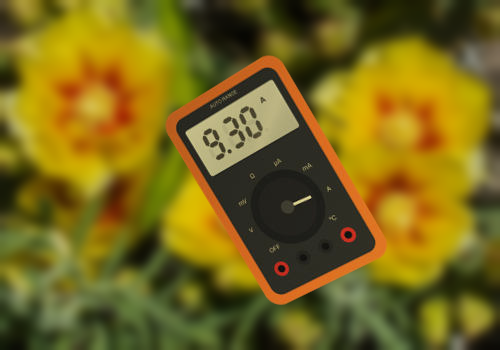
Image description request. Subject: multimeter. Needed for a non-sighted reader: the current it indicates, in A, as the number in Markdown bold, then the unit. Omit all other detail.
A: **9.30** A
